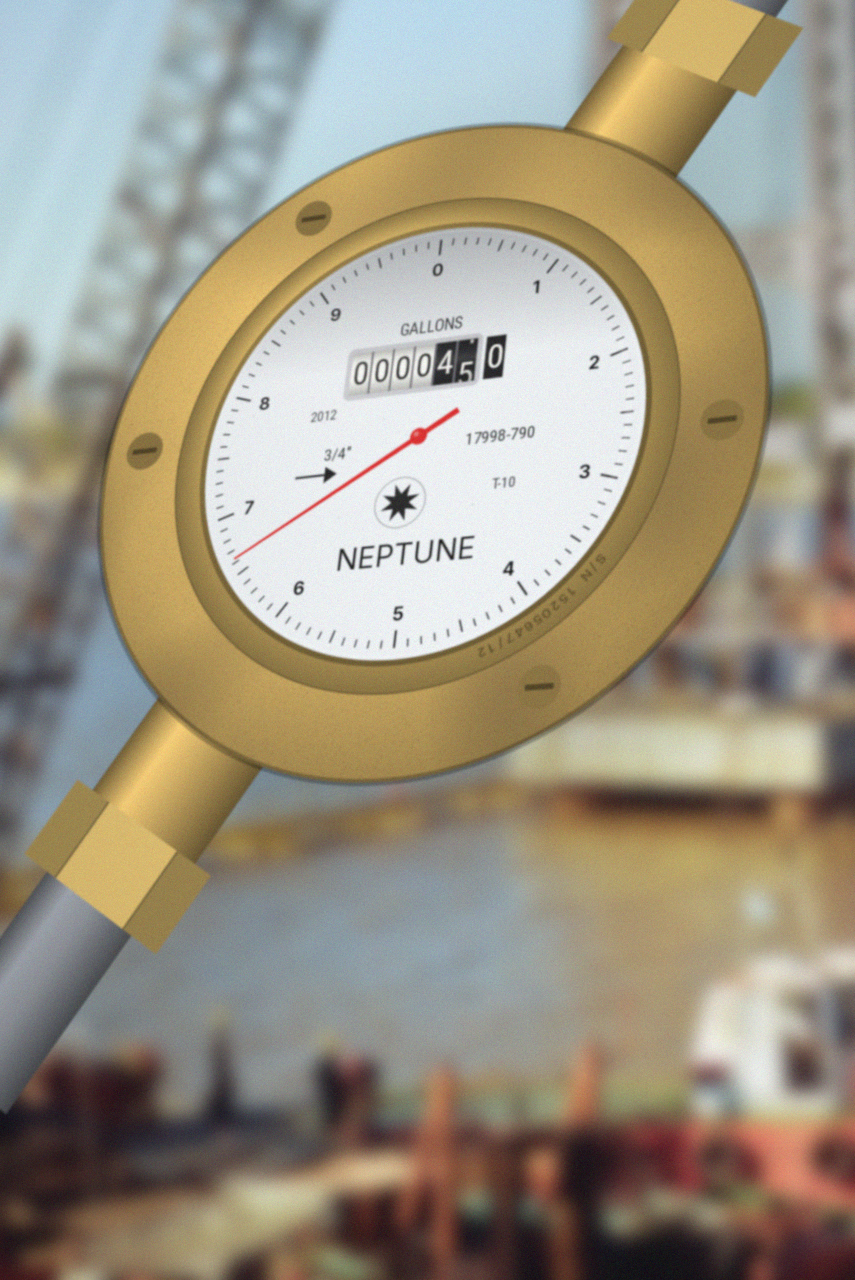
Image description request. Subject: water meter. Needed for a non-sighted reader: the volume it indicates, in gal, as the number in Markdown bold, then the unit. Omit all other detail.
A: **446.6** gal
